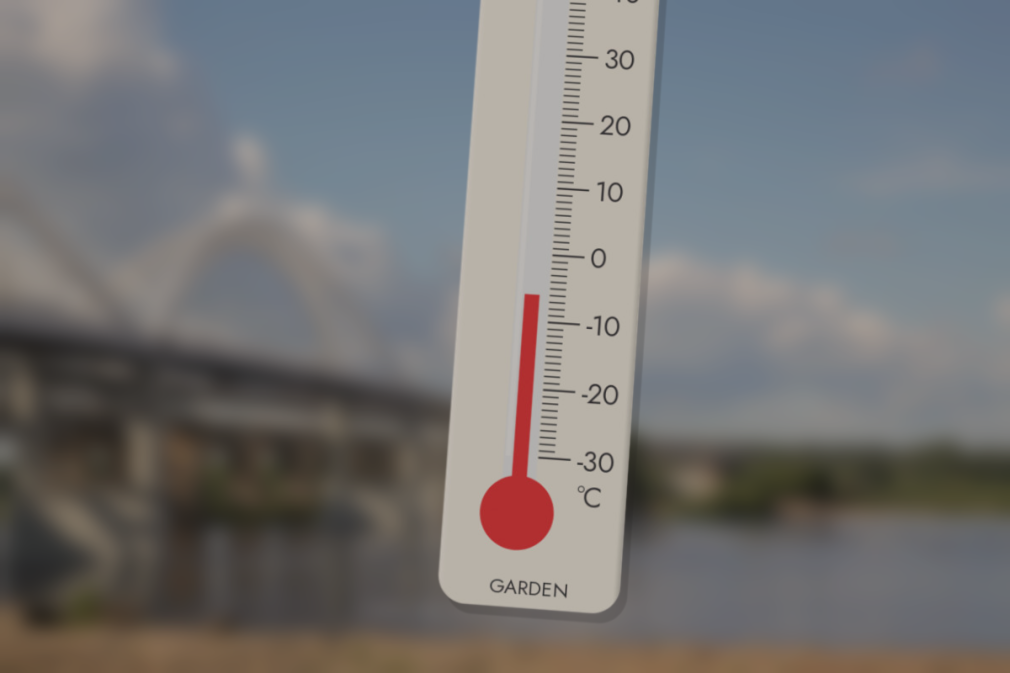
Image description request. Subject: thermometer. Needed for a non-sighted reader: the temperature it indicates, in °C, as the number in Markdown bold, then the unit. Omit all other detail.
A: **-6** °C
